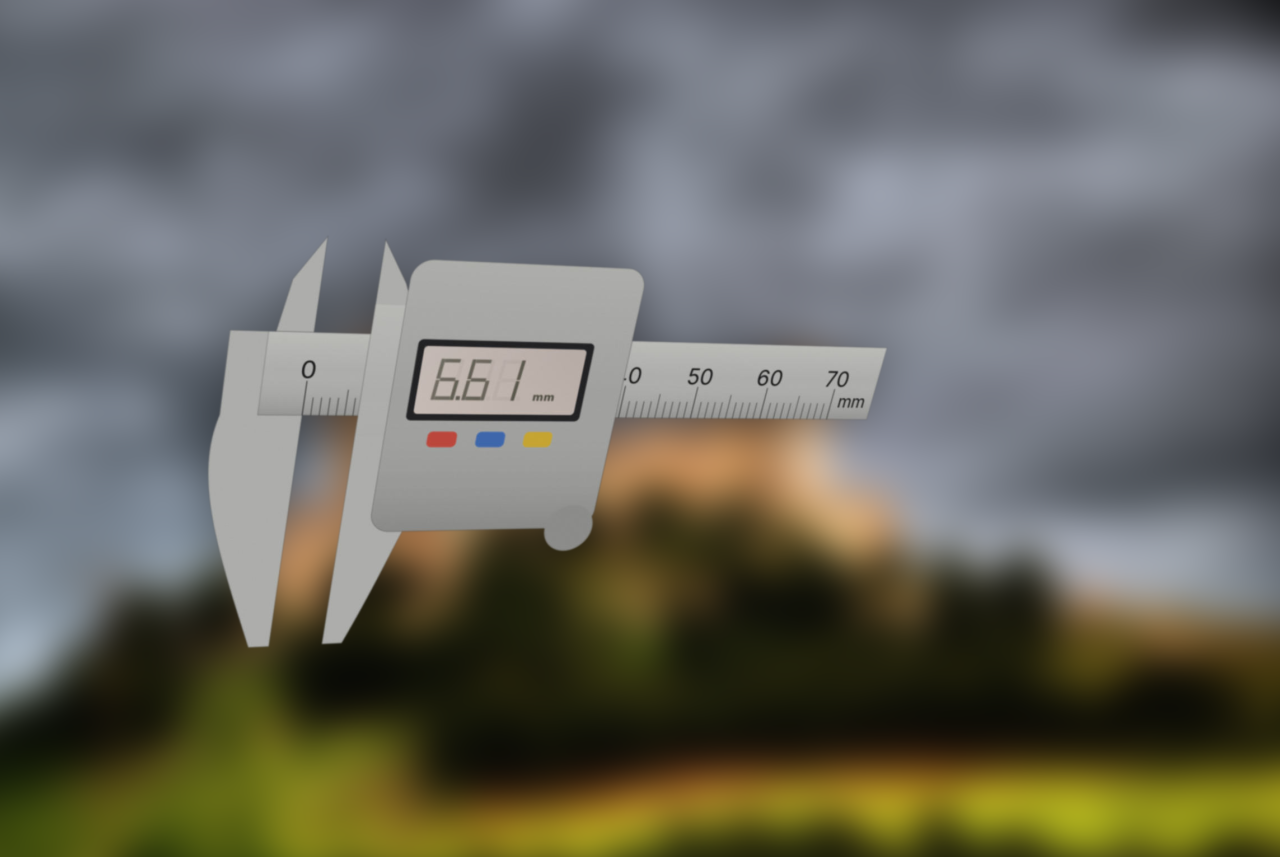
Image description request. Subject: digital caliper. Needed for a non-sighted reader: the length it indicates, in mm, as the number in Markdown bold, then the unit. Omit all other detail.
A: **6.61** mm
